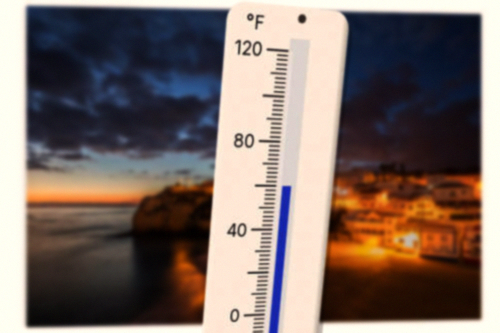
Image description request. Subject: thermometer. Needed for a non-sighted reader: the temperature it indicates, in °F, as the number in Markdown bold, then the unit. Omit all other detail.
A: **60** °F
